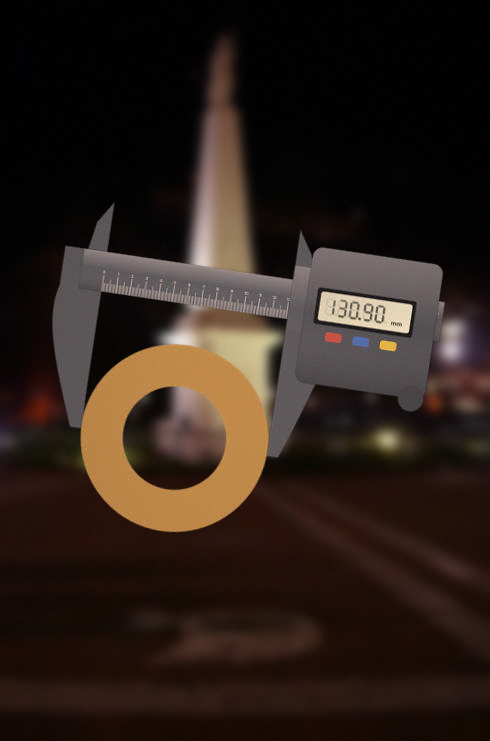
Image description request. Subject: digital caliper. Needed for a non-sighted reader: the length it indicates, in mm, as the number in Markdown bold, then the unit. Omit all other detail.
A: **130.90** mm
